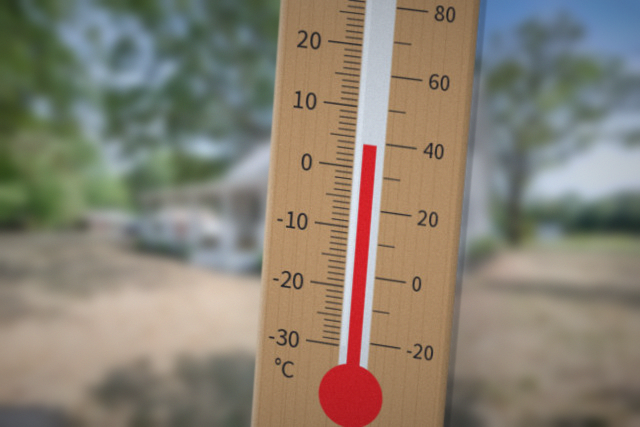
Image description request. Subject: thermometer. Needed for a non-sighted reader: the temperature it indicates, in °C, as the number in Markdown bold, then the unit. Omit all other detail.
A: **4** °C
